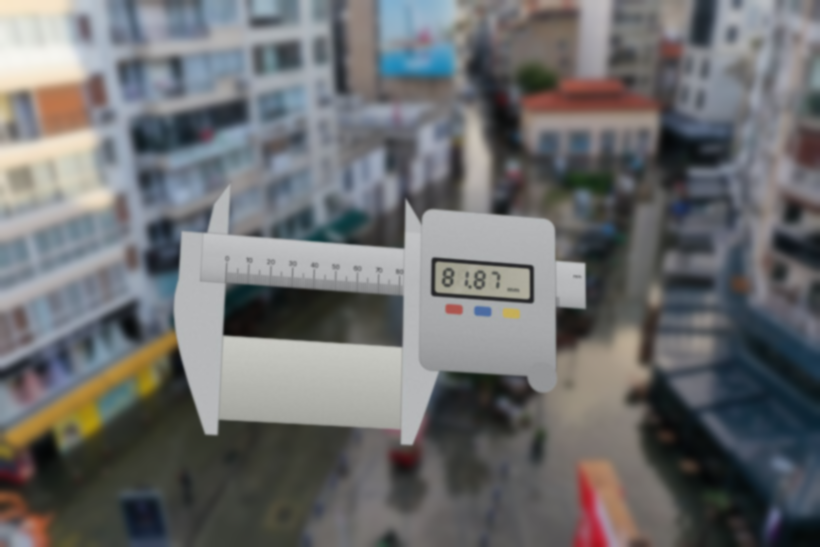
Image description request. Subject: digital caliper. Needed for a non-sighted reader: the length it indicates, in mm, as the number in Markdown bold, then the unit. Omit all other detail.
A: **81.87** mm
